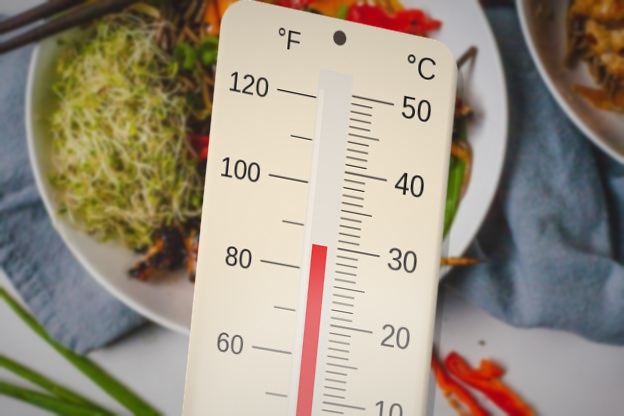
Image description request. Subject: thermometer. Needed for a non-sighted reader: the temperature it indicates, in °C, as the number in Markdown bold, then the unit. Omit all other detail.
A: **30** °C
